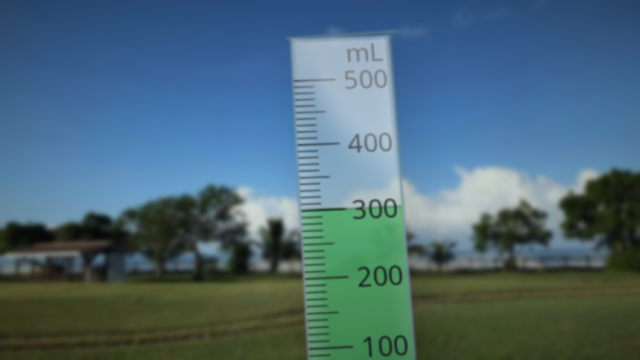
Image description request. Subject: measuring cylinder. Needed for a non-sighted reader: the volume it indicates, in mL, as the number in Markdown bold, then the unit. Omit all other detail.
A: **300** mL
